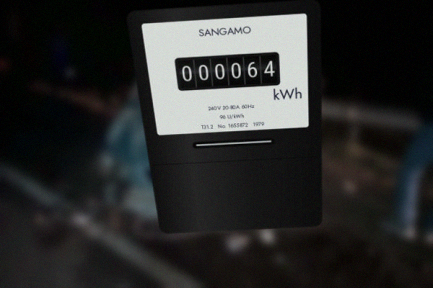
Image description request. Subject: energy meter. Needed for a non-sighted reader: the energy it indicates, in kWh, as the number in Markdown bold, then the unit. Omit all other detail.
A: **64** kWh
